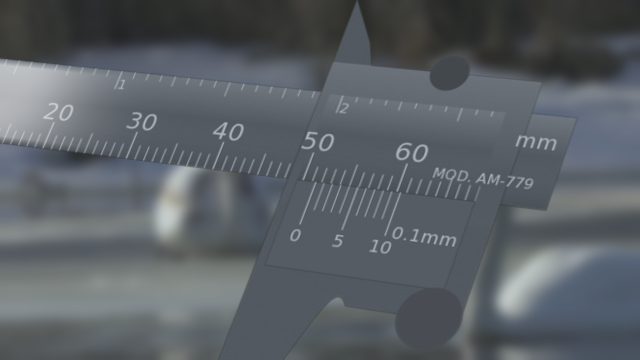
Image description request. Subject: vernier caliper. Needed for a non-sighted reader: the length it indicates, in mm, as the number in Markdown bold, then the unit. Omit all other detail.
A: **51.4** mm
